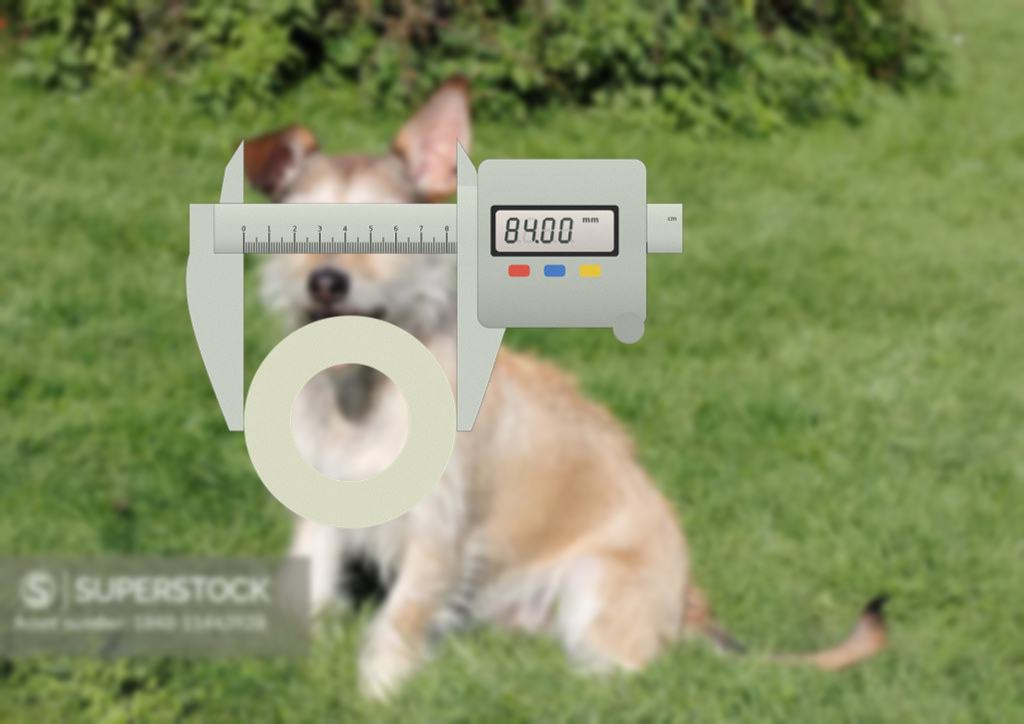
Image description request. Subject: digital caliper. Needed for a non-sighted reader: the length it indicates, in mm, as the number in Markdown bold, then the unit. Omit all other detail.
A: **84.00** mm
